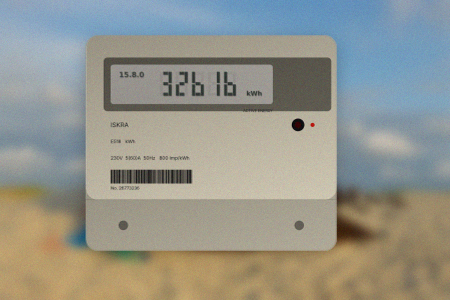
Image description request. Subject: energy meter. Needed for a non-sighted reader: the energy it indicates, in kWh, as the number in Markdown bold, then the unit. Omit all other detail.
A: **32616** kWh
